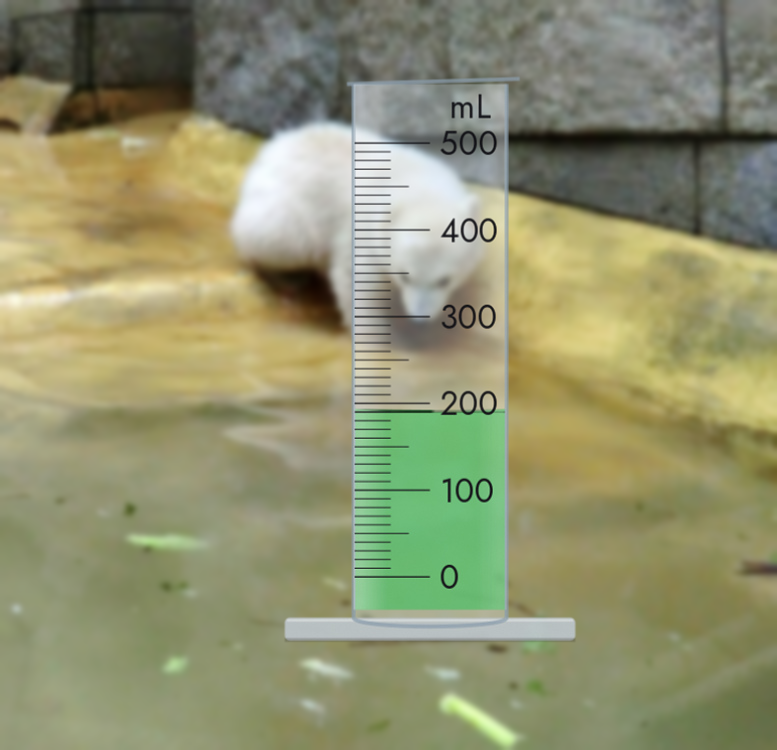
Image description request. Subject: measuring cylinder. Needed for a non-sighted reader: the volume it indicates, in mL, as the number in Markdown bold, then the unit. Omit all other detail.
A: **190** mL
